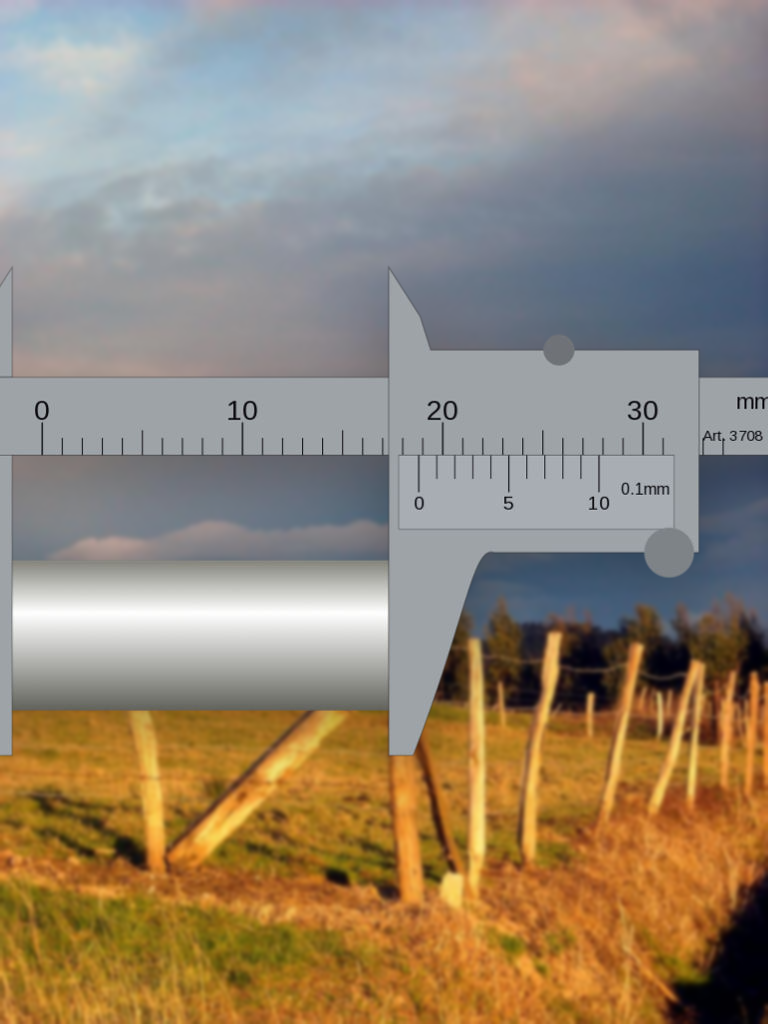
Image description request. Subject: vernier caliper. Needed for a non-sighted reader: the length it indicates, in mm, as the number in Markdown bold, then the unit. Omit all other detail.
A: **18.8** mm
